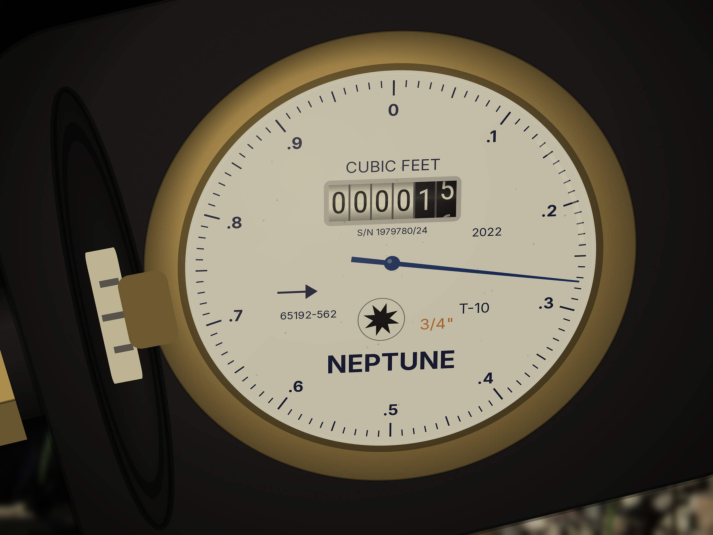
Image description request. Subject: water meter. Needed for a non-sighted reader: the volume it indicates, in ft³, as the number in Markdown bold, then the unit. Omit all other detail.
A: **15.27** ft³
